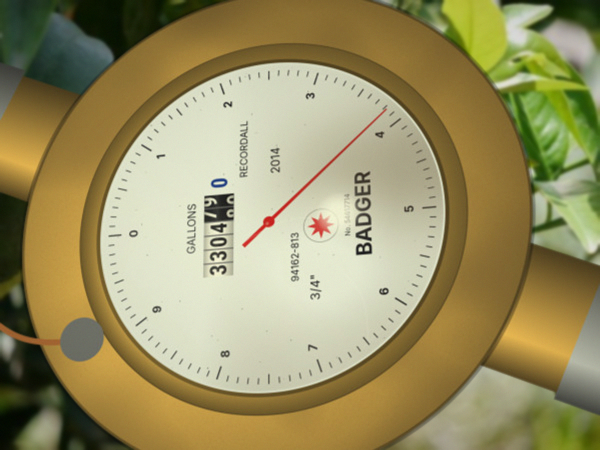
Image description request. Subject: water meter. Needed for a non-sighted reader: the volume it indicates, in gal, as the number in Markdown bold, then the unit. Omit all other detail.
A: **3304793.8** gal
